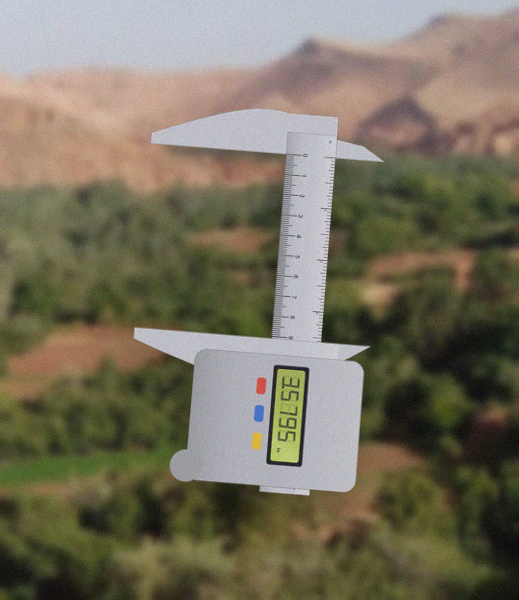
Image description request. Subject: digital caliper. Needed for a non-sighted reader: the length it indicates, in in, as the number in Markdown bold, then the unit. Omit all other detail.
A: **3.5795** in
